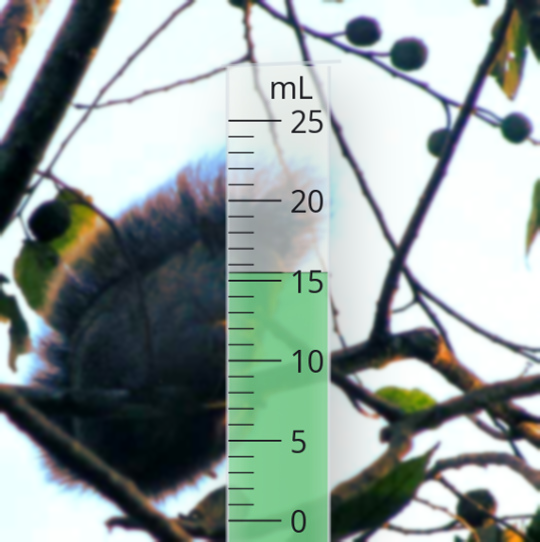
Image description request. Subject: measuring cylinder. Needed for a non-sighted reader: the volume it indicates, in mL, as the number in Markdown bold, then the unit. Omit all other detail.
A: **15.5** mL
